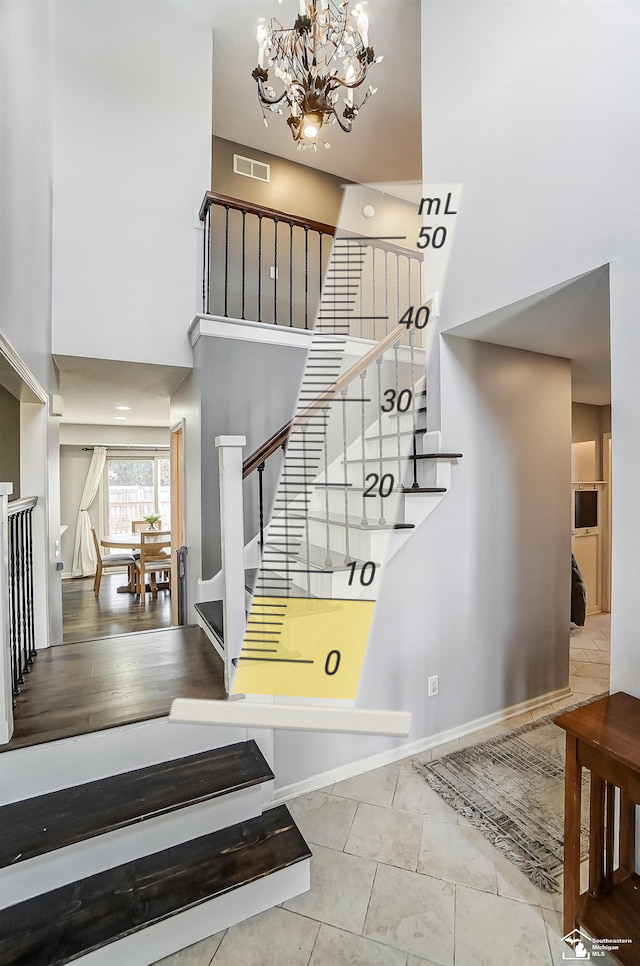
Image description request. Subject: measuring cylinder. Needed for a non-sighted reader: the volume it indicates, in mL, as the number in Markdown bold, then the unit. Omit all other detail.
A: **7** mL
